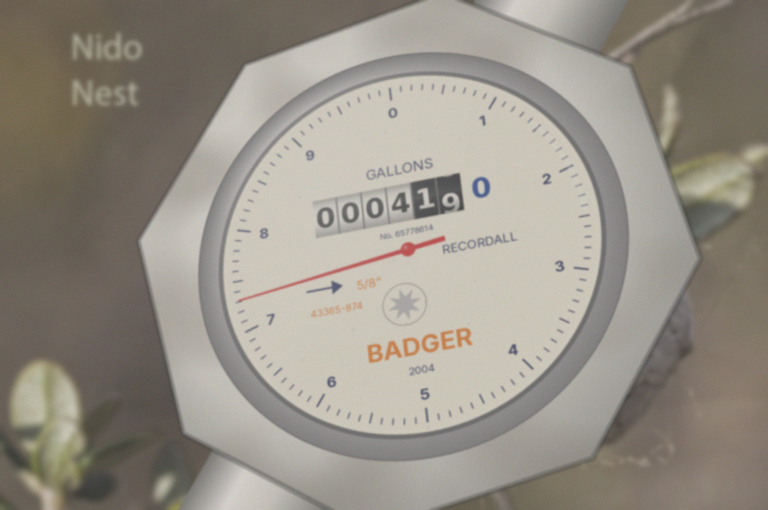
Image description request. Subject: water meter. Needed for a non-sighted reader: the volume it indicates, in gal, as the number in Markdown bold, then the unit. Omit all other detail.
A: **4187.3** gal
